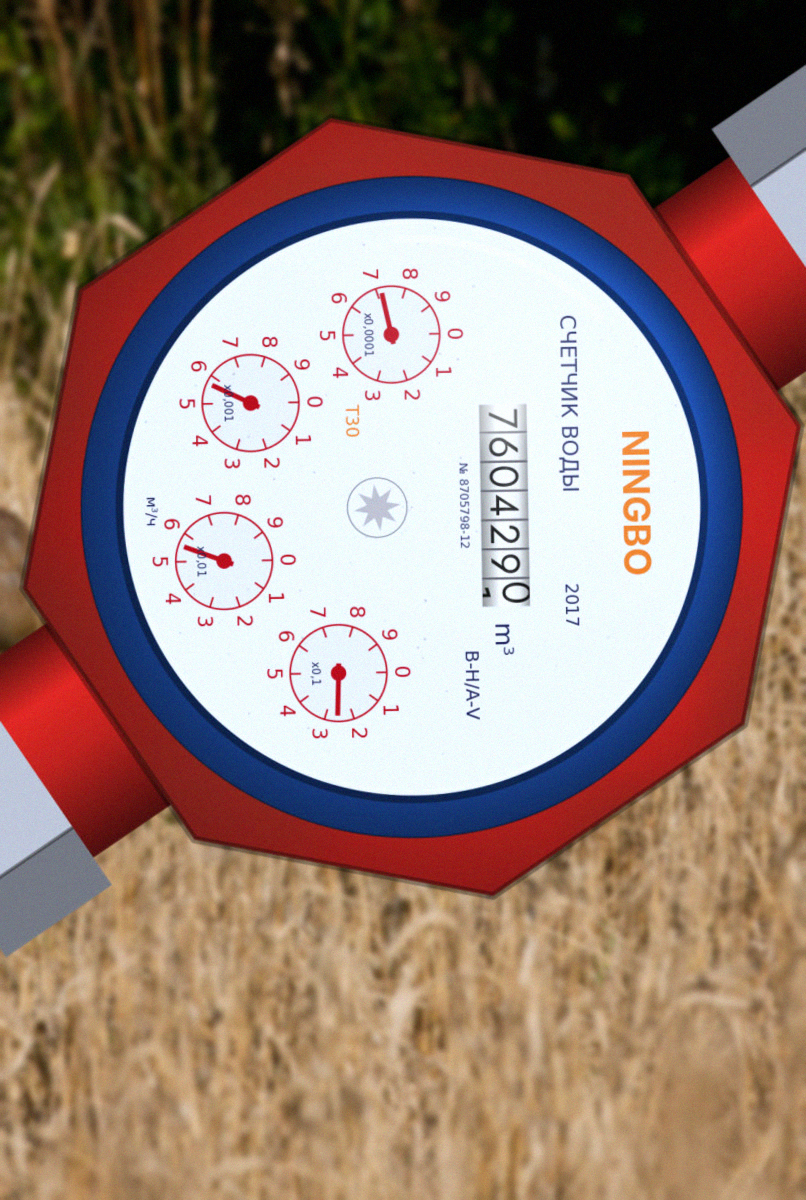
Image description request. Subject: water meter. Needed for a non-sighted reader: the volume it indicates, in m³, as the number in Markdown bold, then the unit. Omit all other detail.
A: **7604290.2557** m³
